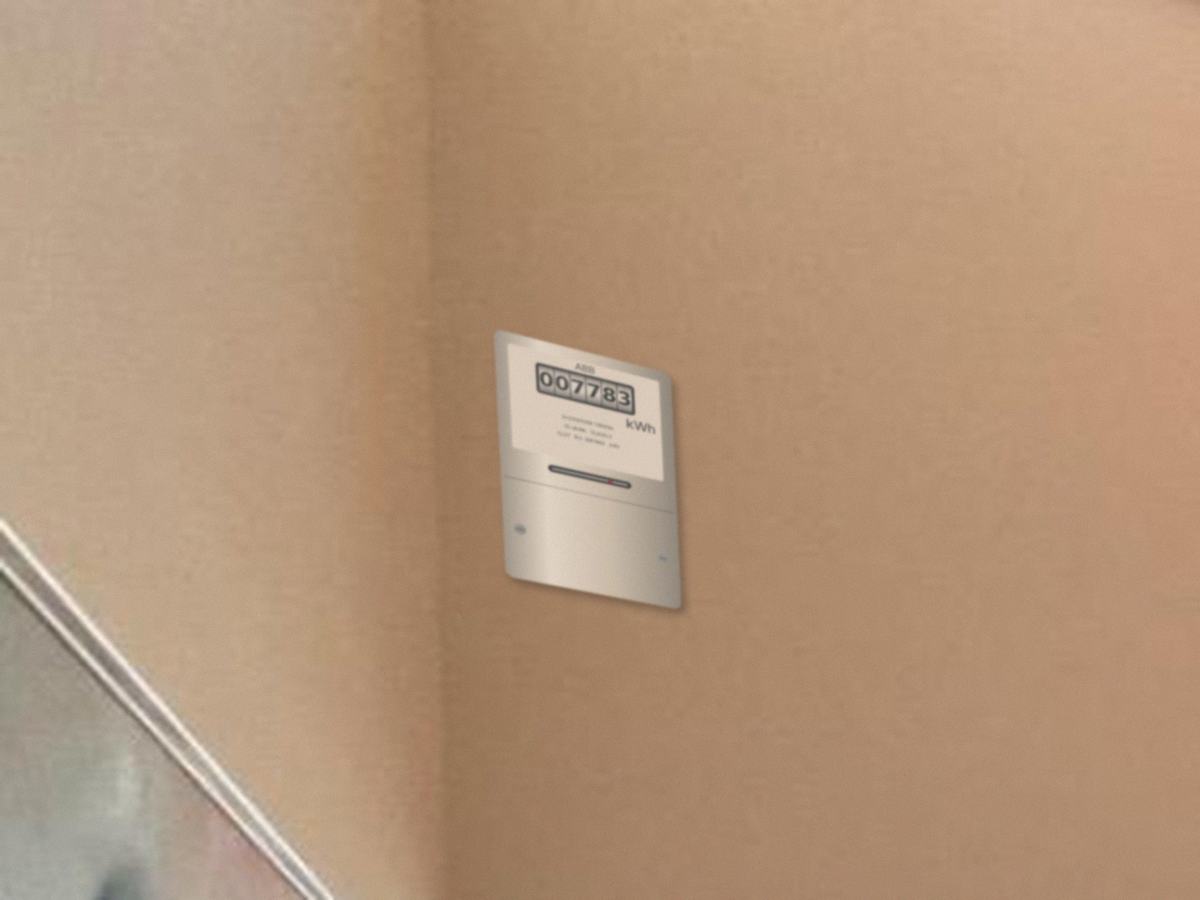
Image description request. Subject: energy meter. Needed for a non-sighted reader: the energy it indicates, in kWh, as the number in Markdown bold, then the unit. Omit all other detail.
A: **7783** kWh
